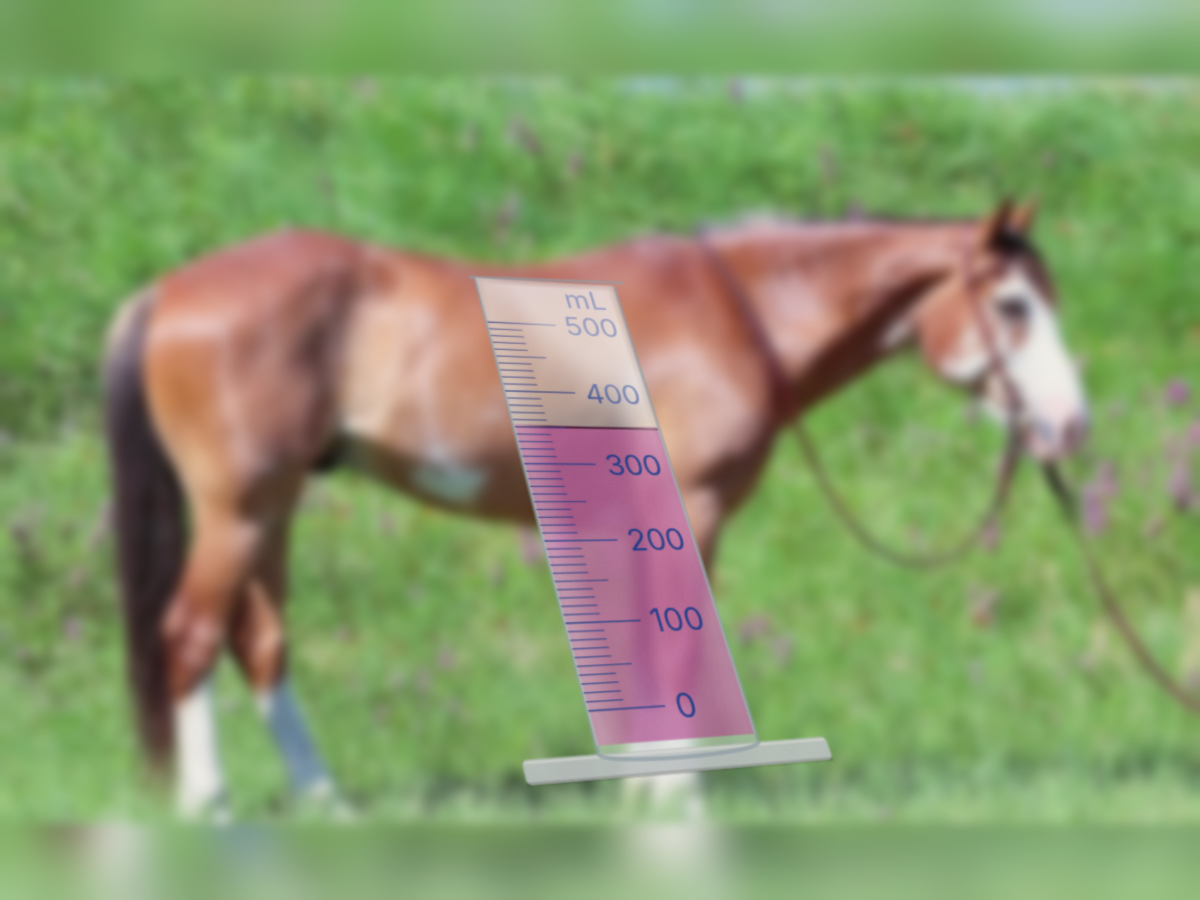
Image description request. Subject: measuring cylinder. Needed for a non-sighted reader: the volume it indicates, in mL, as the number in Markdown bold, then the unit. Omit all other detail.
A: **350** mL
